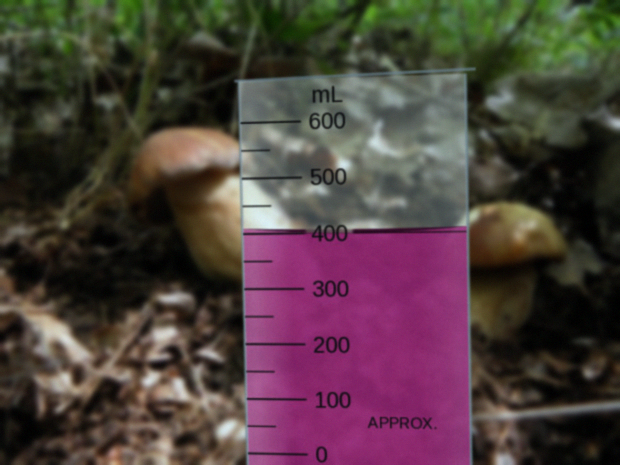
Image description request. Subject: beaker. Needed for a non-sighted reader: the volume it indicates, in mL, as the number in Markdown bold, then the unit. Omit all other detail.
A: **400** mL
